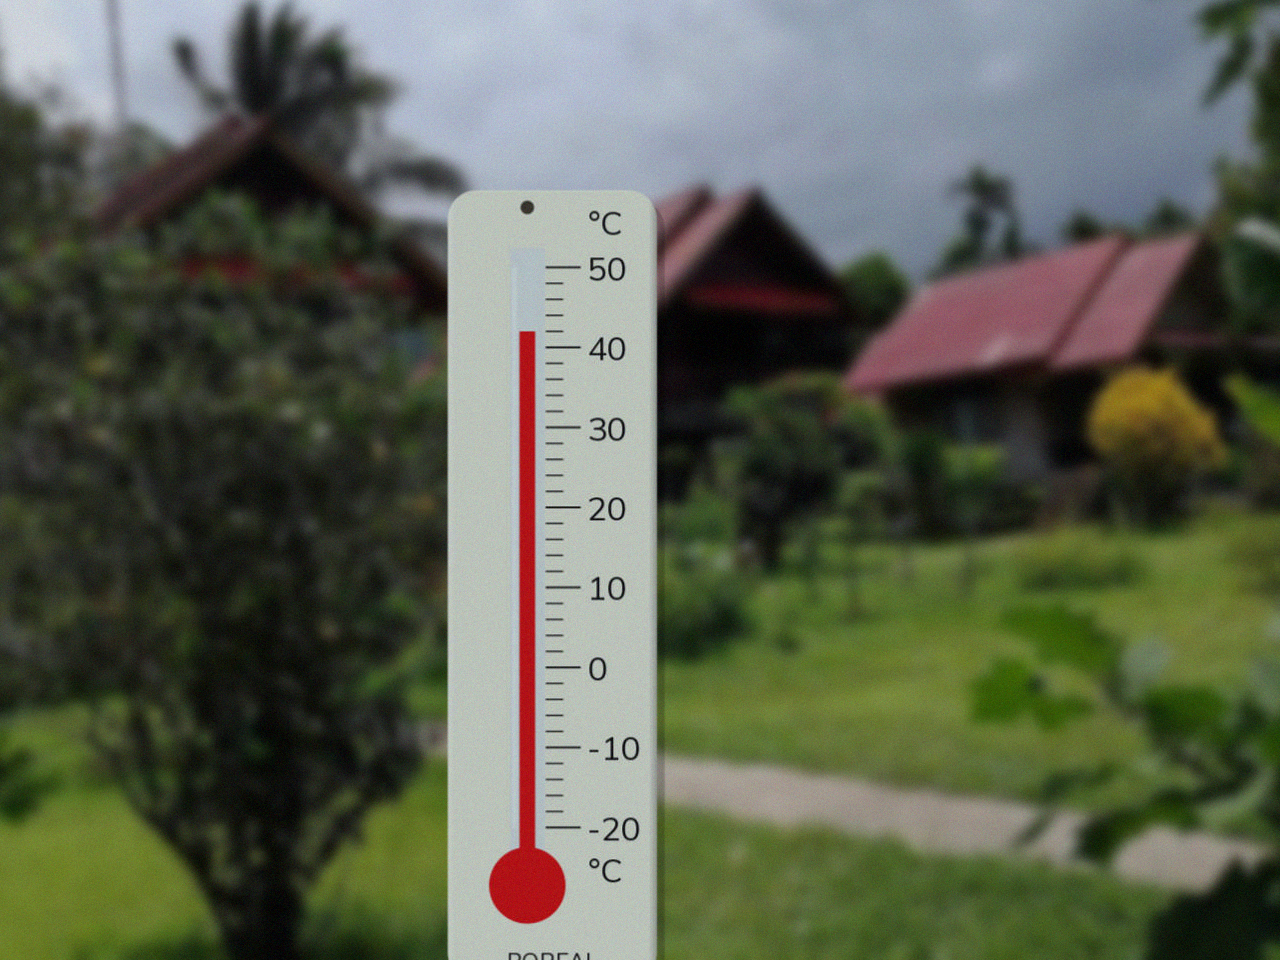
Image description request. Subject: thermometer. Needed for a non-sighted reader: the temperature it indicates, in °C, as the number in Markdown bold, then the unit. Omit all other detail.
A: **42** °C
